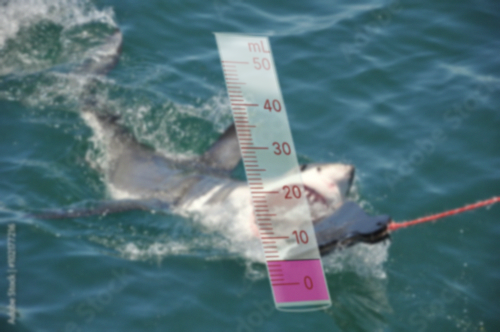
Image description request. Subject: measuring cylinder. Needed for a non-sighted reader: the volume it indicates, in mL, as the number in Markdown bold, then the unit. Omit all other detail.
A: **5** mL
